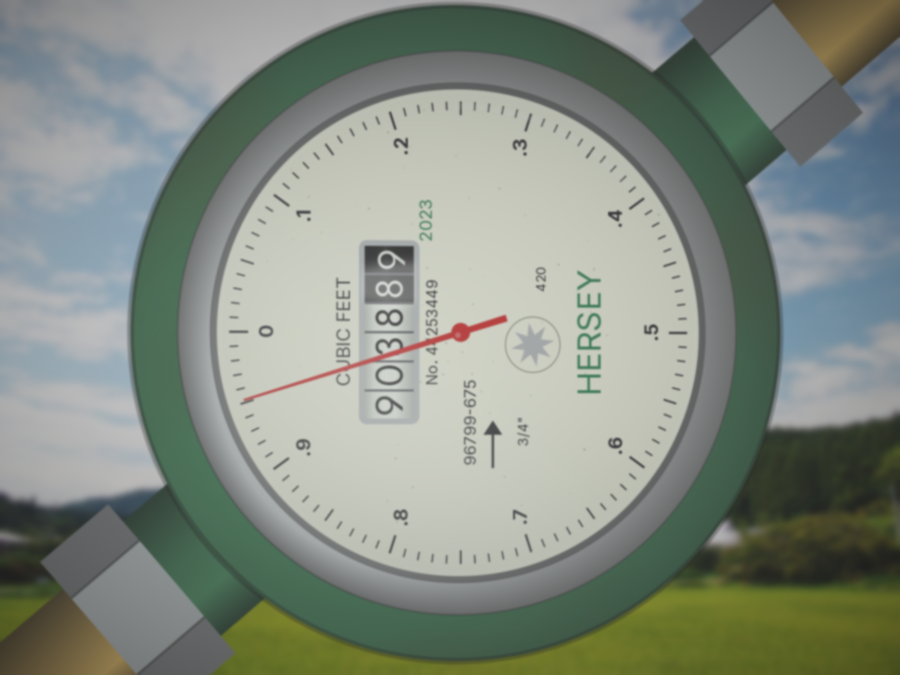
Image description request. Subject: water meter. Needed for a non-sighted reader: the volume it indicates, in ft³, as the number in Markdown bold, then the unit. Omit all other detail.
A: **903888.95** ft³
